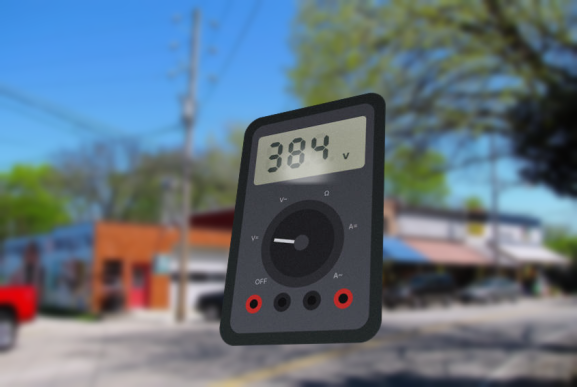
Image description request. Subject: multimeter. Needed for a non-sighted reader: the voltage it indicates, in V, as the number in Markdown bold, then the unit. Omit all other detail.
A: **384** V
